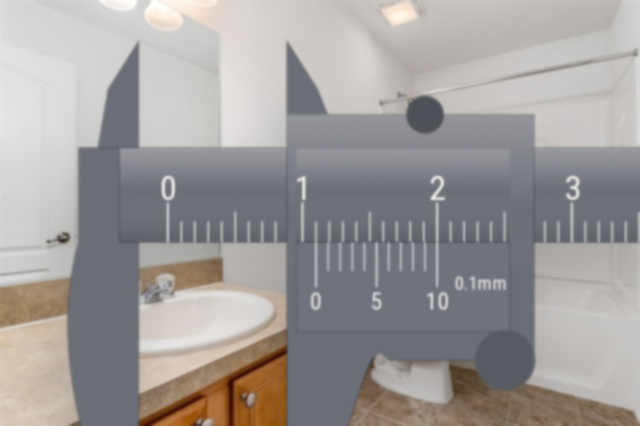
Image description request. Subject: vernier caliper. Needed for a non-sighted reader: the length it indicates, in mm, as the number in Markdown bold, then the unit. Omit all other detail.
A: **11.0** mm
